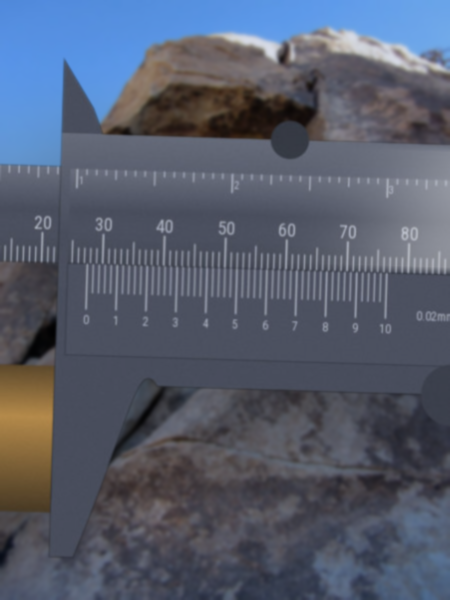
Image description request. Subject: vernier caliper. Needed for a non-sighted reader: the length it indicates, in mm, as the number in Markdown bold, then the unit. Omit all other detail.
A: **27.5** mm
